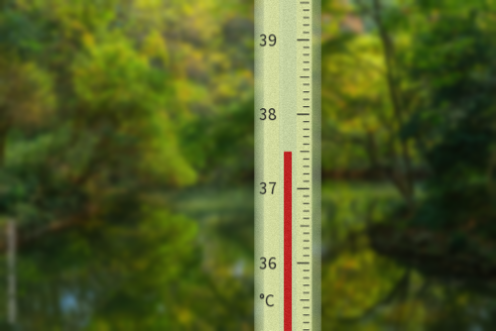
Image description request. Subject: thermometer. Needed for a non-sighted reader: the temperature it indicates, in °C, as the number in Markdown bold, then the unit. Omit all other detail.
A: **37.5** °C
